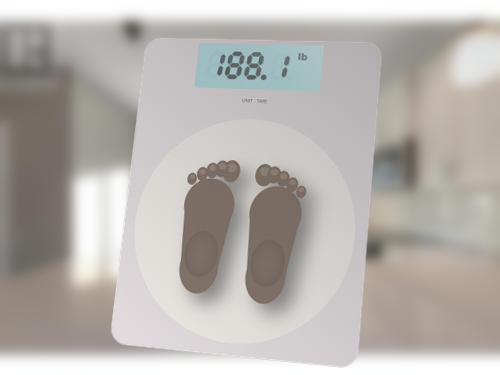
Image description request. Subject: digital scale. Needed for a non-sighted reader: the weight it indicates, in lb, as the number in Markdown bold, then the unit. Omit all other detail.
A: **188.1** lb
